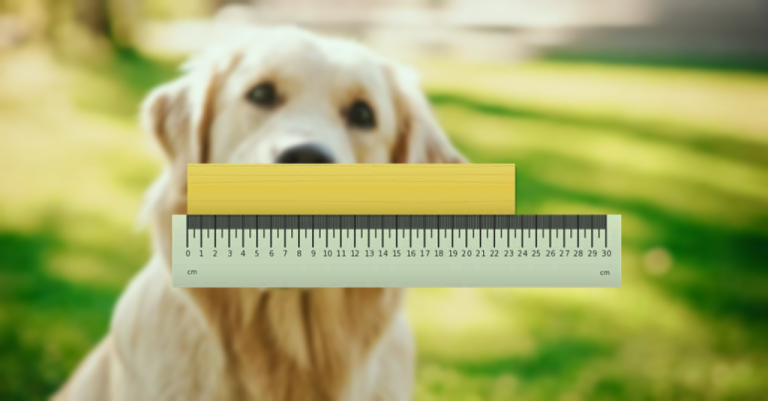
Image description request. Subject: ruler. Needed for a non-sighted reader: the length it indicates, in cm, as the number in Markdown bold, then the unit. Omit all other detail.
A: **23.5** cm
